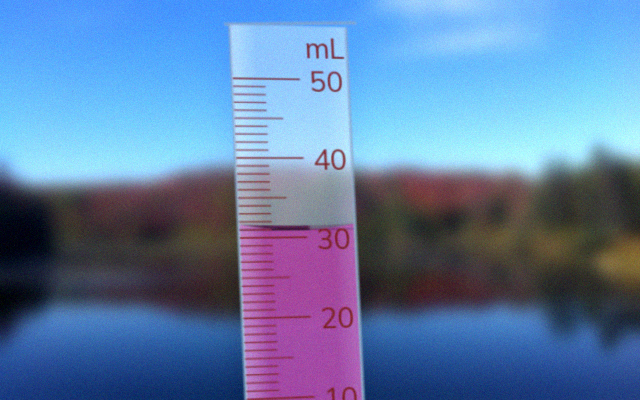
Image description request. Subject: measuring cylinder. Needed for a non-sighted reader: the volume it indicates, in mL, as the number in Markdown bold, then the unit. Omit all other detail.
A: **31** mL
